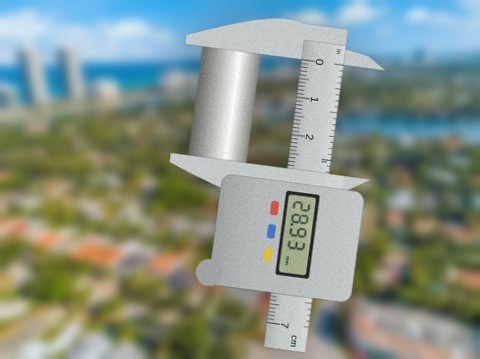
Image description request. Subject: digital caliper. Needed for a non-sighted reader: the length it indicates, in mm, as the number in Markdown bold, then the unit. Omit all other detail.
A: **28.93** mm
